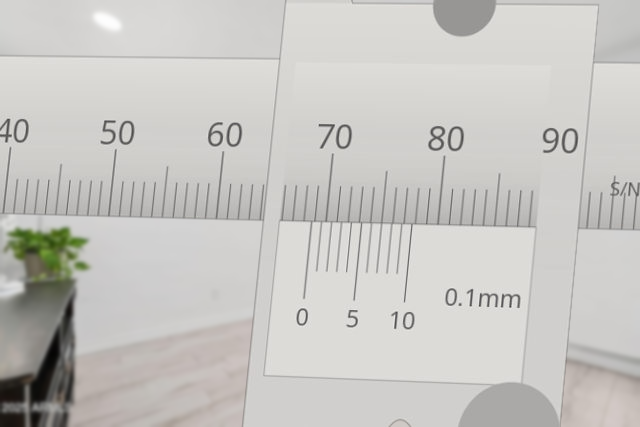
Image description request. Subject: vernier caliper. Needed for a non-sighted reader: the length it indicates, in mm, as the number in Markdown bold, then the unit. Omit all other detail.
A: **68.7** mm
